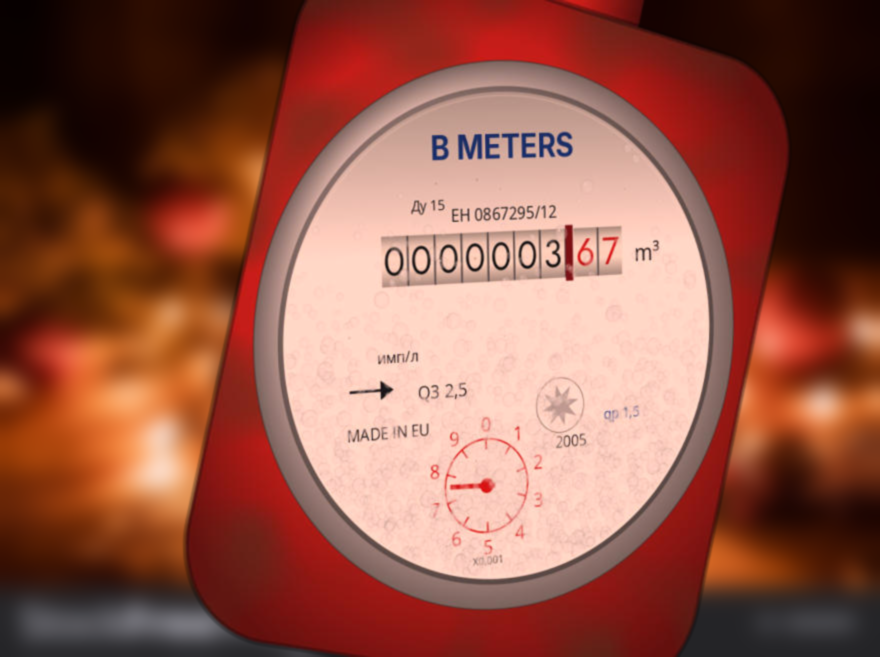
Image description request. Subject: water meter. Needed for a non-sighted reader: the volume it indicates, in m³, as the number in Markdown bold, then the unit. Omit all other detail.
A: **3.677** m³
